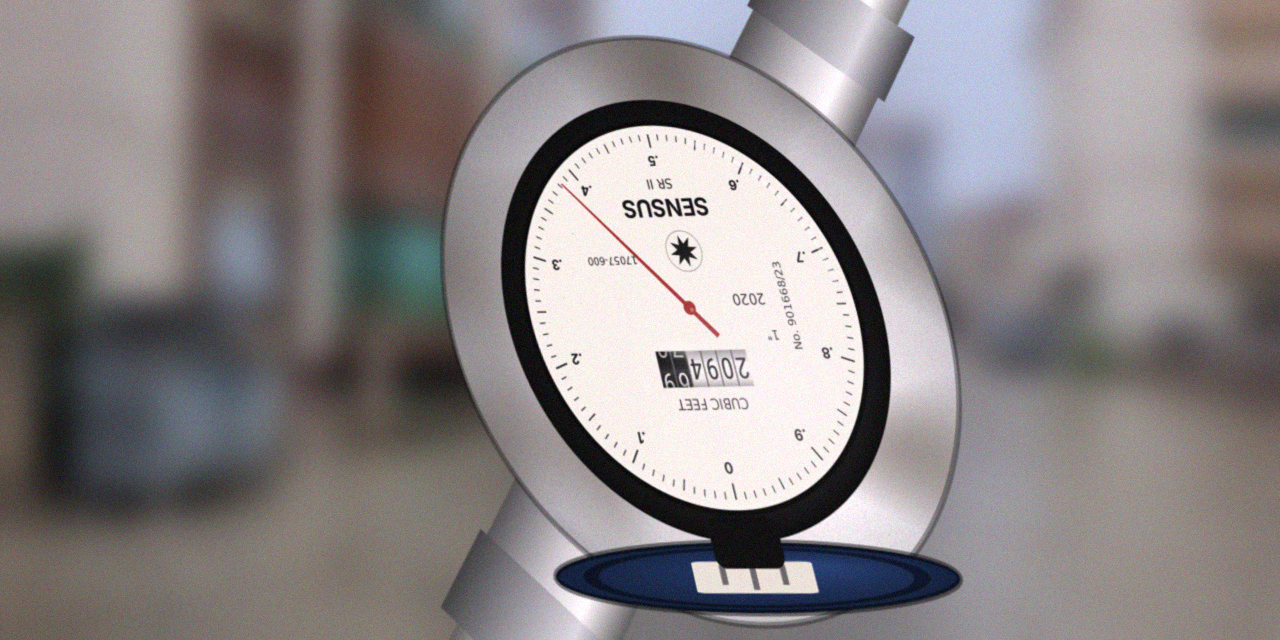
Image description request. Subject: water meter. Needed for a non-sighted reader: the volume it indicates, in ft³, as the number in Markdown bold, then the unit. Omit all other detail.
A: **209469.38** ft³
